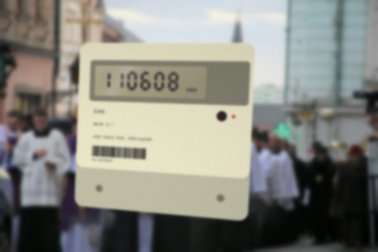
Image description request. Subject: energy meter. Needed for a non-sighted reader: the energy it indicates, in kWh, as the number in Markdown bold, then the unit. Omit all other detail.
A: **110608** kWh
